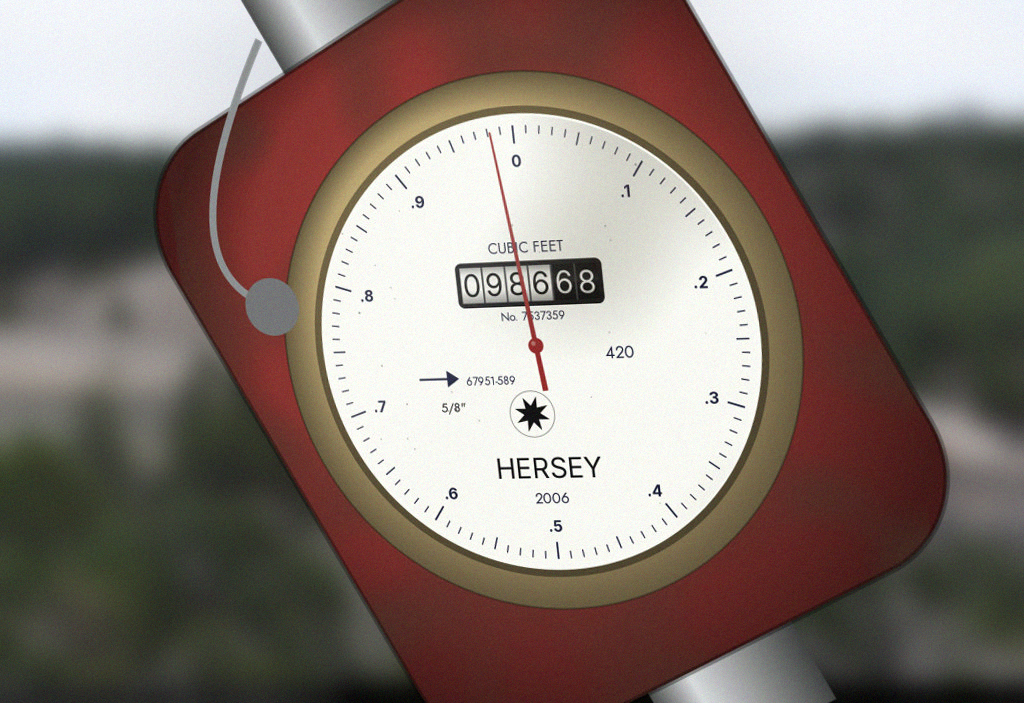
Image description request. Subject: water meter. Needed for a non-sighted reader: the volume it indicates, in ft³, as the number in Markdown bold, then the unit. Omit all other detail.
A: **98667.98** ft³
